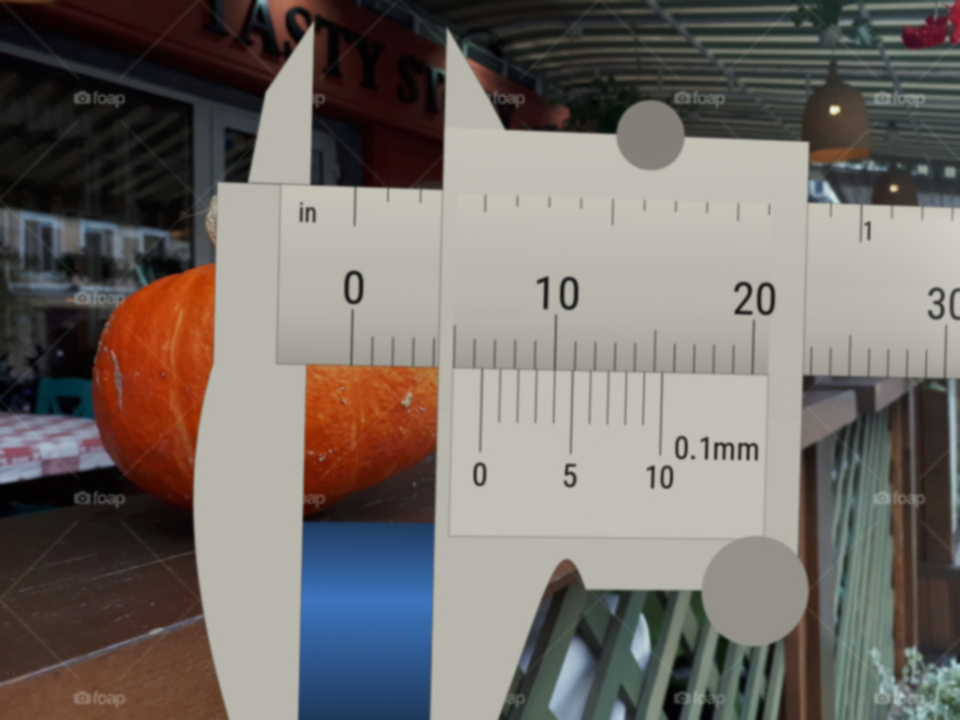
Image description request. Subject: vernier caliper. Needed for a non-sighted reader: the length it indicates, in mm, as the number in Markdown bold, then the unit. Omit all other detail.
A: **6.4** mm
